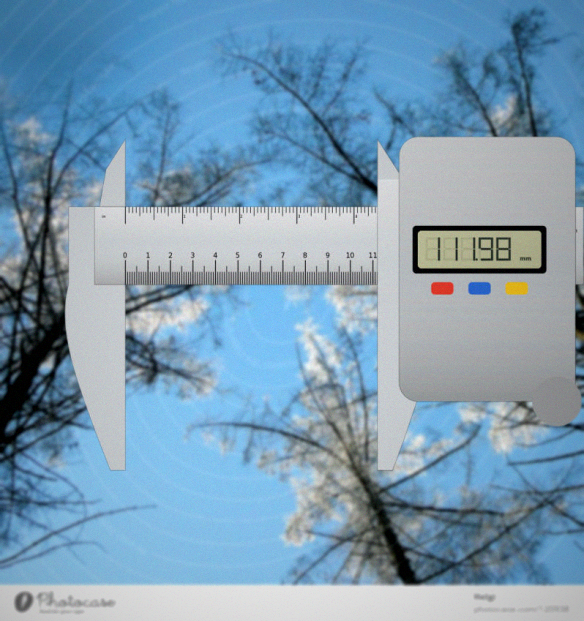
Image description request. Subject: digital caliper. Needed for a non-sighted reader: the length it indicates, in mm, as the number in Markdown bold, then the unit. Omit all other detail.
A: **111.98** mm
